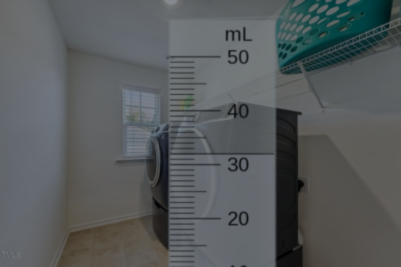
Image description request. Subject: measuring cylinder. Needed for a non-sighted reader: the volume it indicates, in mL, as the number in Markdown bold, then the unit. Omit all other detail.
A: **32** mL
